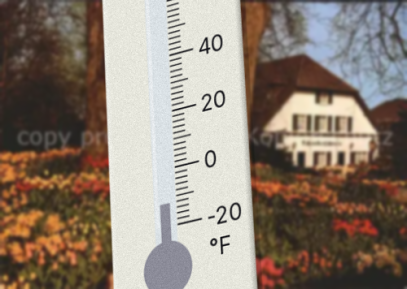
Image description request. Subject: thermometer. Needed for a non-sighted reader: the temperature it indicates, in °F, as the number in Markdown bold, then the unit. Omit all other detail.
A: **-12** °F
